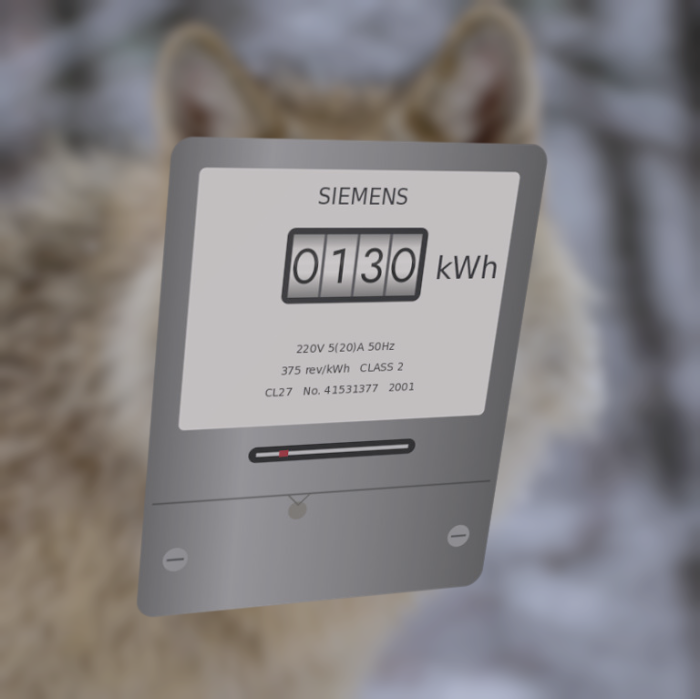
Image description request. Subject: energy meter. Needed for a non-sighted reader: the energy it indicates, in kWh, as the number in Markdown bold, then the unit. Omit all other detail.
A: **130** kWh
